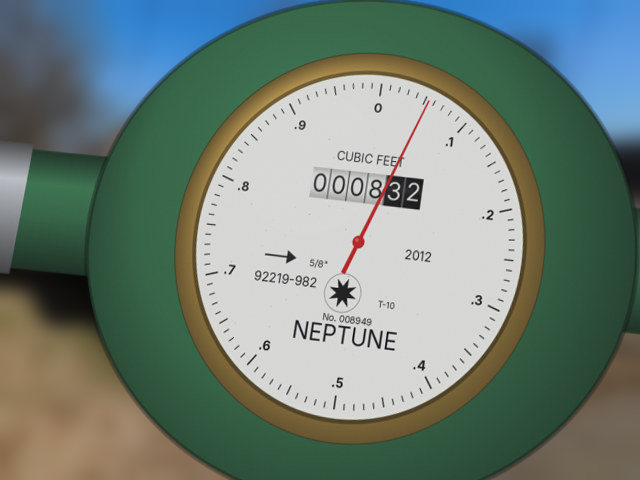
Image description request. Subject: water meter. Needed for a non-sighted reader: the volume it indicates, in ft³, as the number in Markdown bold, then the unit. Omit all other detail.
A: **832.05** ft³
